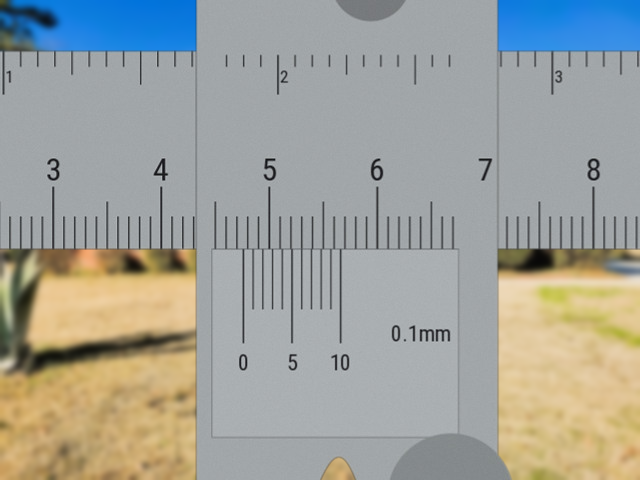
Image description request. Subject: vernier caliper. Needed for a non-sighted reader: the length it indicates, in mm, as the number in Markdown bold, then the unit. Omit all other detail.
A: **47.6** mm
